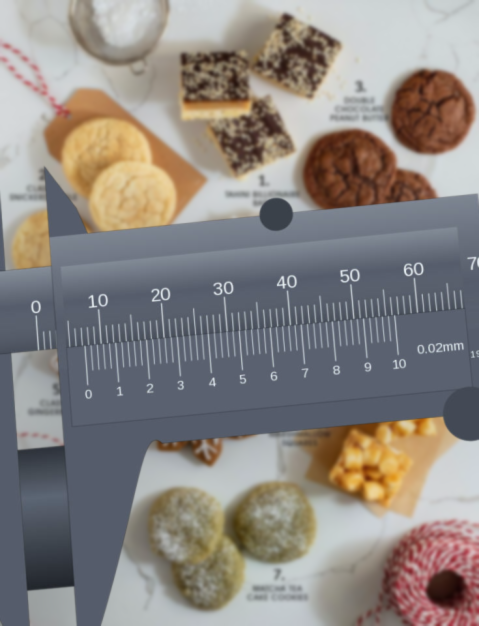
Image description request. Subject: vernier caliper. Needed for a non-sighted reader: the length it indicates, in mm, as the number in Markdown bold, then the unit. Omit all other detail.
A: **7.4** mm
